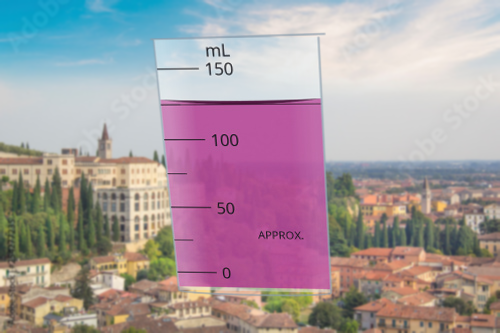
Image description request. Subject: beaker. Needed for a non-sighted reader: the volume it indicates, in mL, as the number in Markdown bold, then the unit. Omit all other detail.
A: **125** mL
